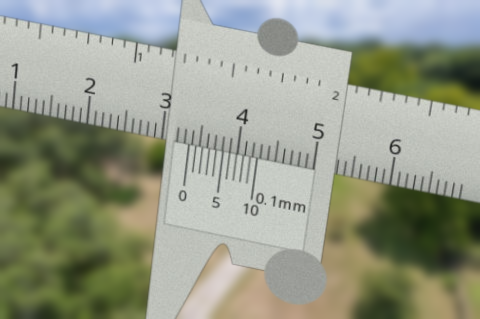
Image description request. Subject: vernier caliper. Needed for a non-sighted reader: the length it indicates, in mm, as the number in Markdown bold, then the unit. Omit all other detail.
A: **33.6** mm
